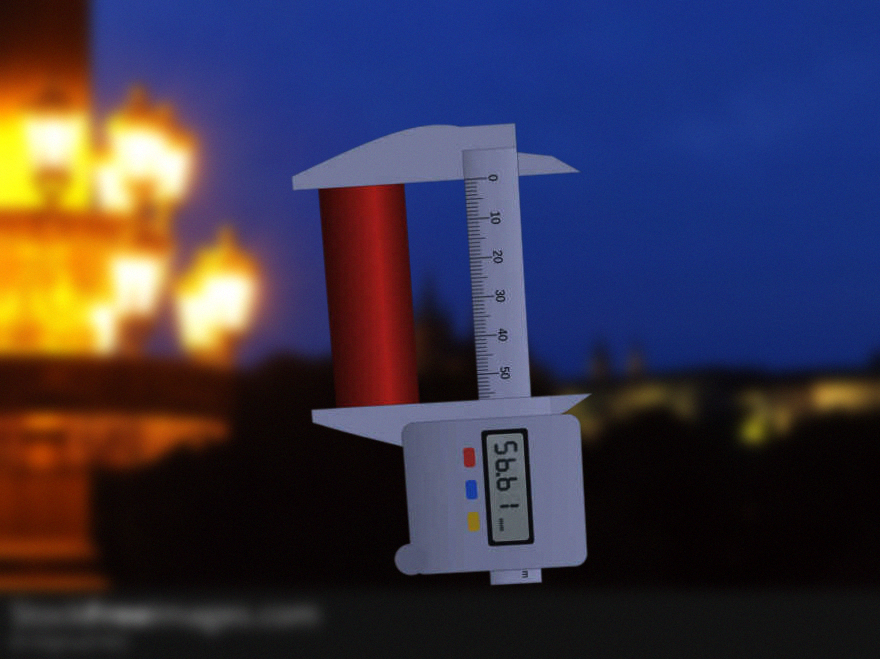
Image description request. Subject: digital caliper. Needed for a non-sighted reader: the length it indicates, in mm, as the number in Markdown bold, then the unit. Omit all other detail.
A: **56.61** mm
